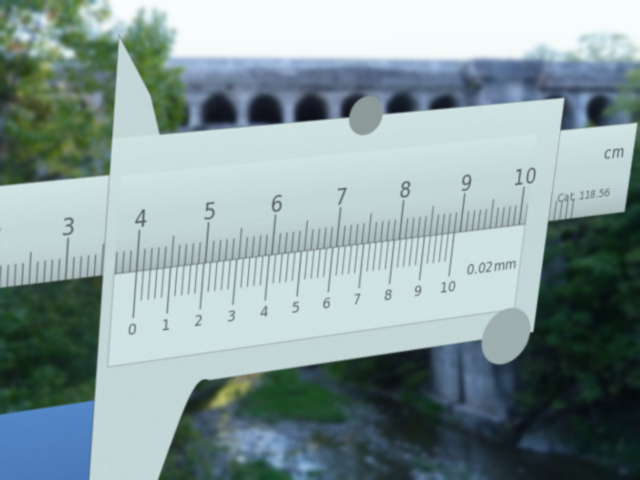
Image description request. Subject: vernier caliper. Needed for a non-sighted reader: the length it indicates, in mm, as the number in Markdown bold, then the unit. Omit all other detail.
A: **40.0** mm
